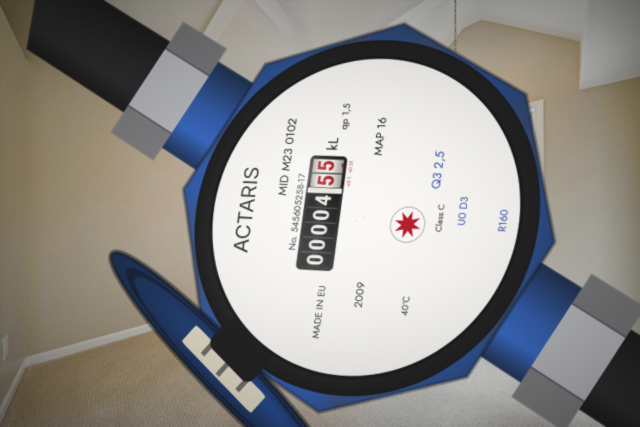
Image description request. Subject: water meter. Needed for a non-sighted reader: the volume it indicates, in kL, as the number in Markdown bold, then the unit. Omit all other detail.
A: **4.55** kL
